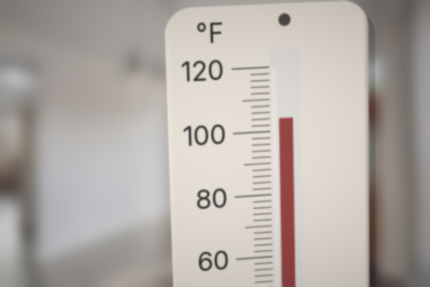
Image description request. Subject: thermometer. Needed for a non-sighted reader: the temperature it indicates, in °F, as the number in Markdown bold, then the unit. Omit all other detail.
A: **104** °F
